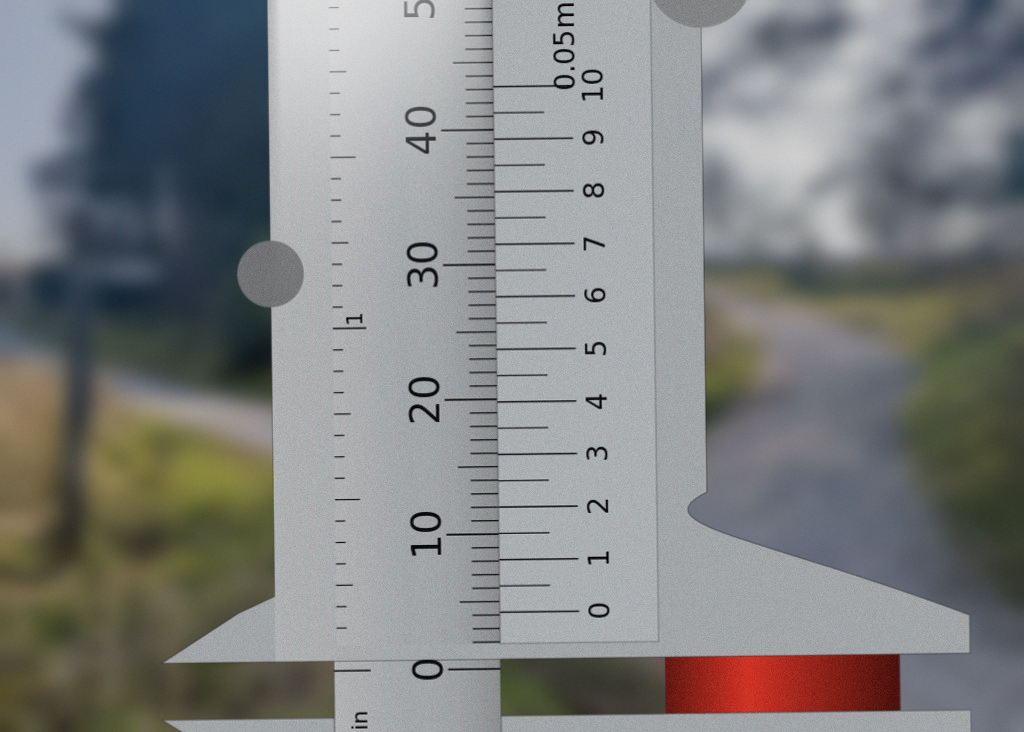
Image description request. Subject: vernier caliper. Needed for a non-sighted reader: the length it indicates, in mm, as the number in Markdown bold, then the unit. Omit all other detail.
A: **4.2** mm
